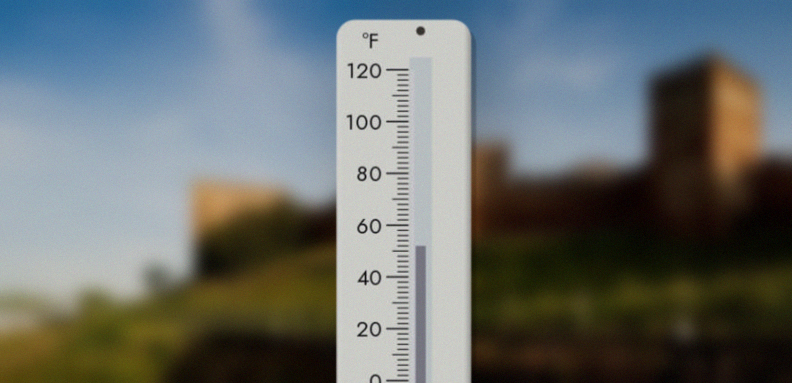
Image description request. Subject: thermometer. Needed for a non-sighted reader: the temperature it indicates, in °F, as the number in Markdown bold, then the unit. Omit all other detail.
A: **52** °F
